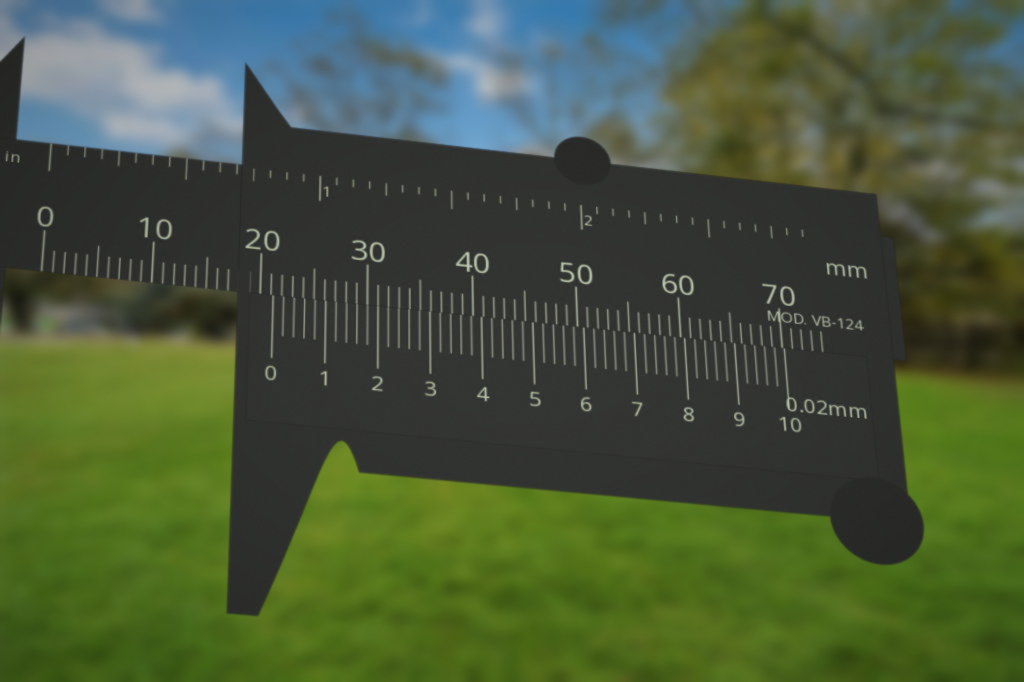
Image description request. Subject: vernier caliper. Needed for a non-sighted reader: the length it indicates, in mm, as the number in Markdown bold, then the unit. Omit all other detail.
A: **21.2** mm
